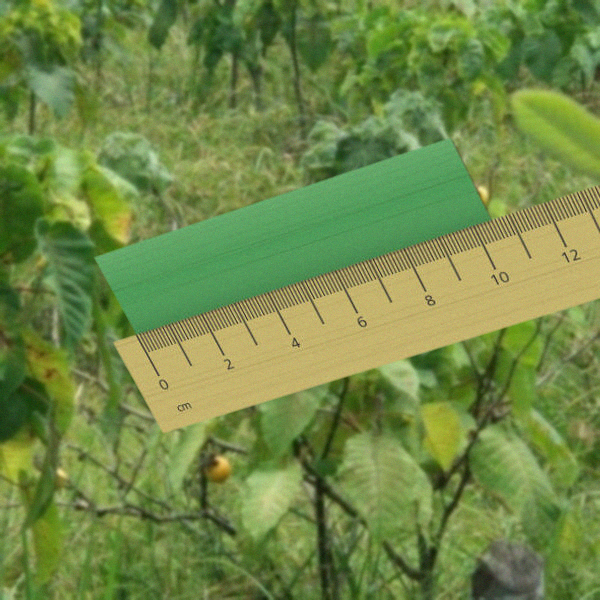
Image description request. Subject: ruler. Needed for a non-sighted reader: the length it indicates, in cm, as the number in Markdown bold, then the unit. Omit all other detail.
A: **10.5** cm
